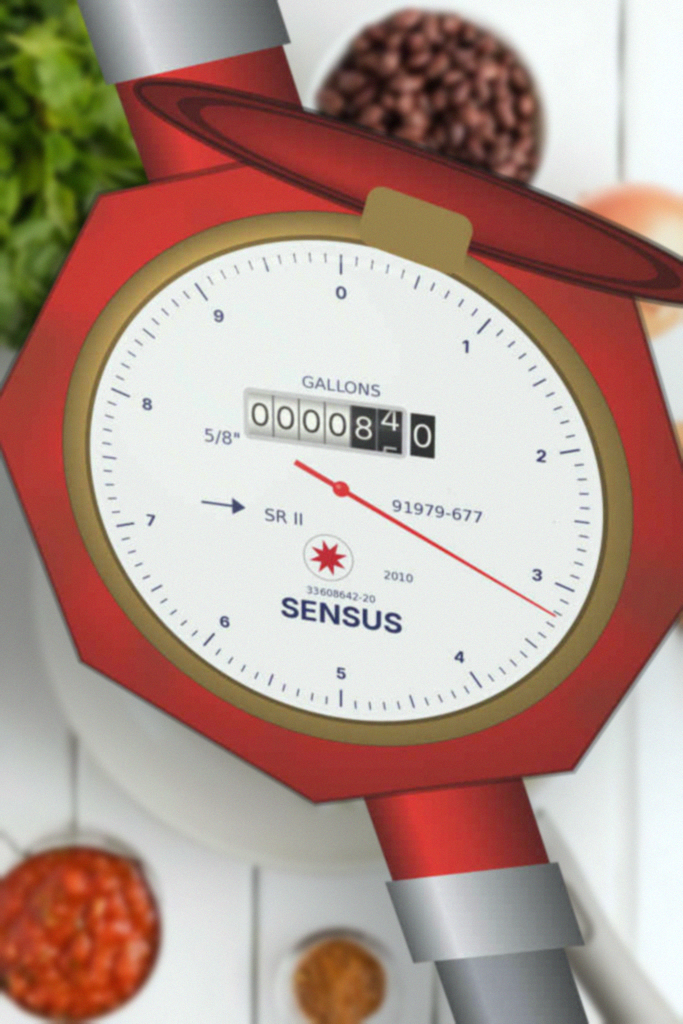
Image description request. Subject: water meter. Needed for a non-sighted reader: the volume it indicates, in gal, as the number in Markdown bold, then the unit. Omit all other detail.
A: **843.2** gal
